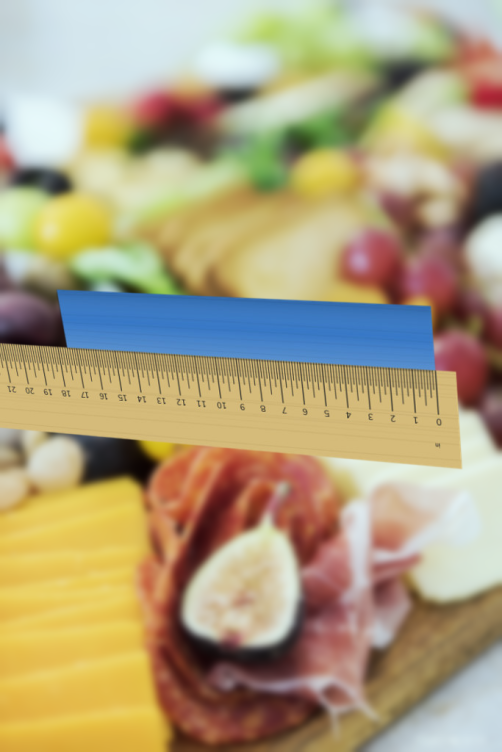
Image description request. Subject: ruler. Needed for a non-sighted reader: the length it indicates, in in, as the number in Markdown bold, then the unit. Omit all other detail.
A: **17.5** in
